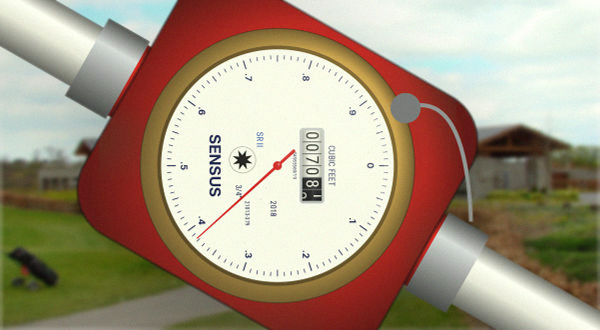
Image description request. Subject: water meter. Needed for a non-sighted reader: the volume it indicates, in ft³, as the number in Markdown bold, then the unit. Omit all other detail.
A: **7081.38** ft³
